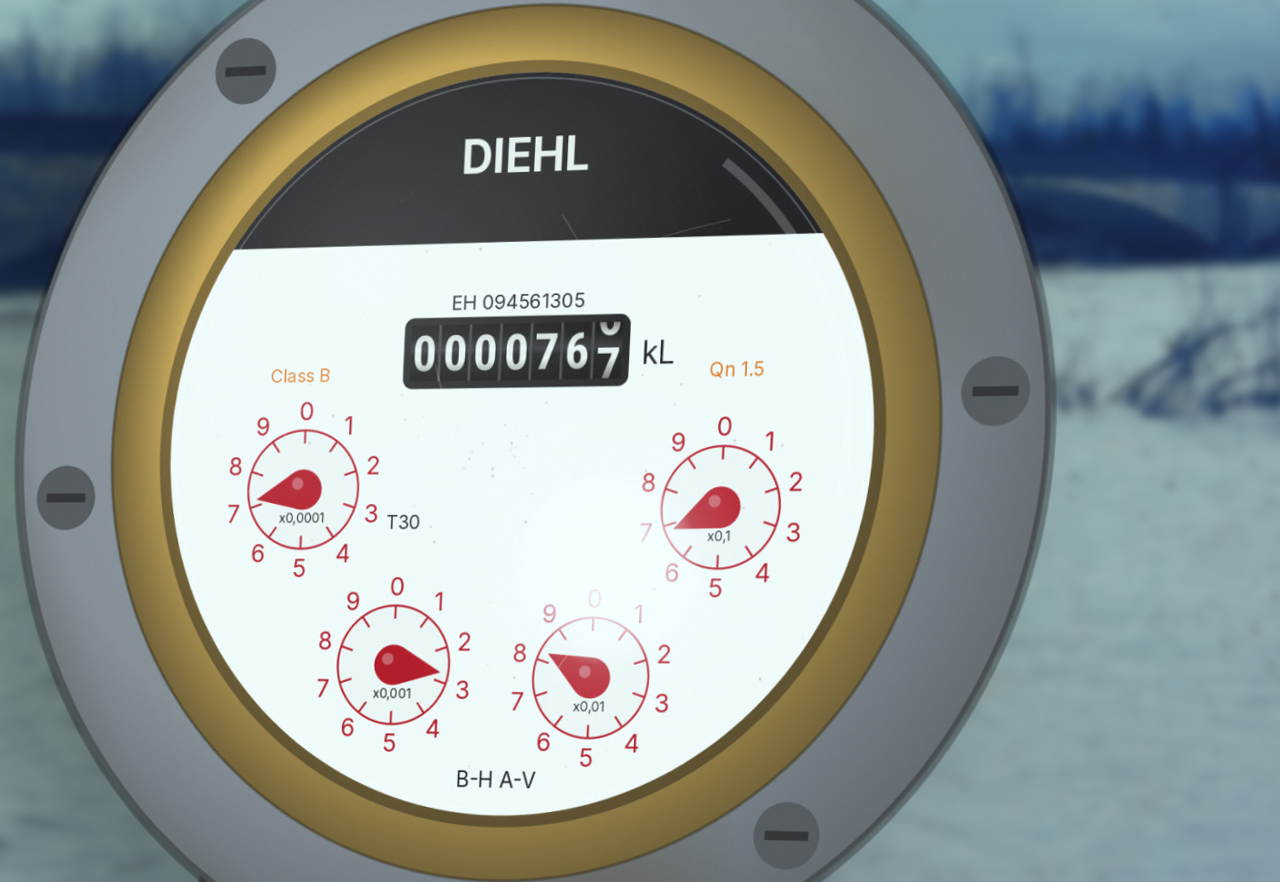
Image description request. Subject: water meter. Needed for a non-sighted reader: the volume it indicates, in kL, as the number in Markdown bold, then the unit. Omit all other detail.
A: **766.6827** kL
